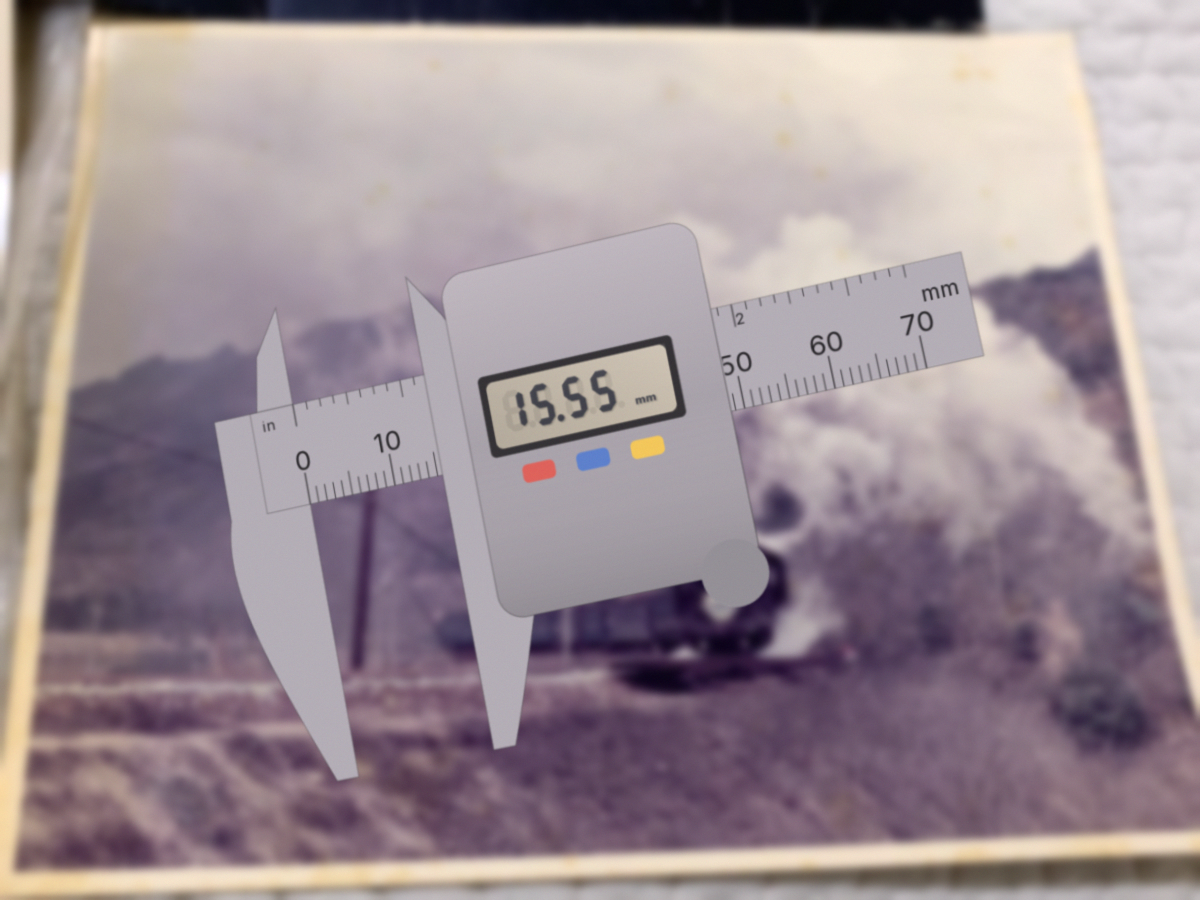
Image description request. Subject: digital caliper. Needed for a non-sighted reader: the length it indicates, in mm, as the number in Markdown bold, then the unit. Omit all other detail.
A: **15.55** mm
